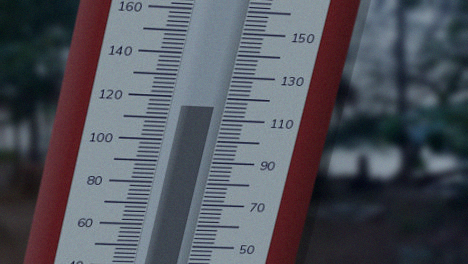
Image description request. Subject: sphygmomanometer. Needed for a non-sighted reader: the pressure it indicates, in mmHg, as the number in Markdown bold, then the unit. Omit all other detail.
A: **116** mmHg
